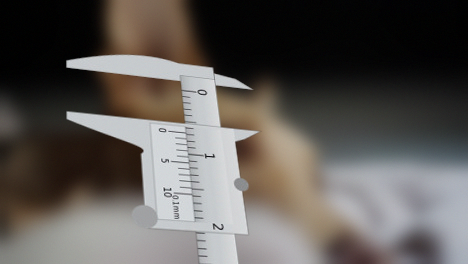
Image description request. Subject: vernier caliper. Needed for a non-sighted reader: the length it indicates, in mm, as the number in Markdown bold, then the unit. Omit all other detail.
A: **6.8** mm
